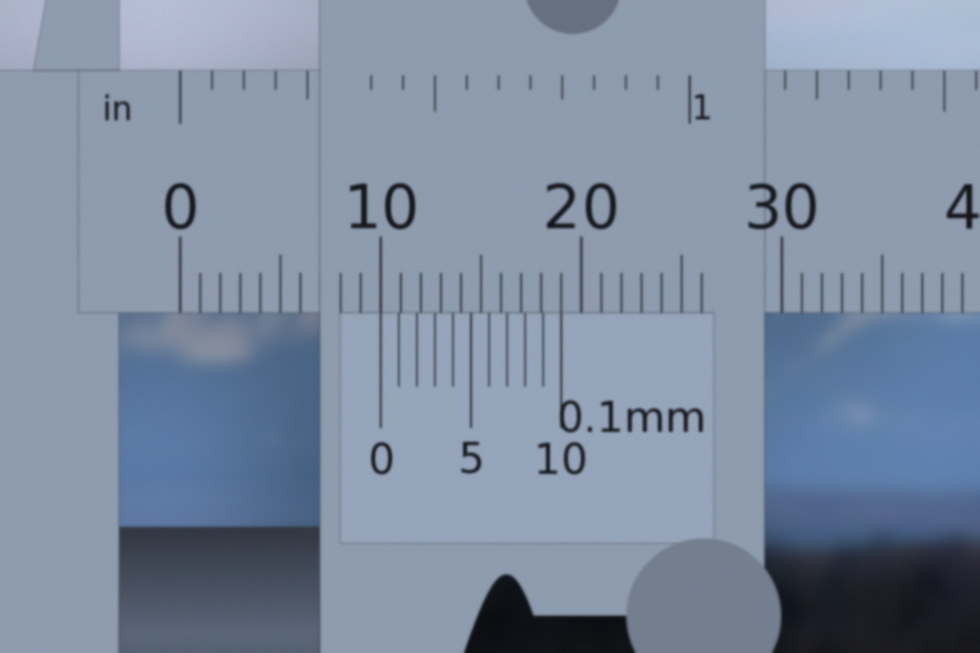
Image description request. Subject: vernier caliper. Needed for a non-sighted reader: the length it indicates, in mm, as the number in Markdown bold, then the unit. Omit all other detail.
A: **10.0** mm
